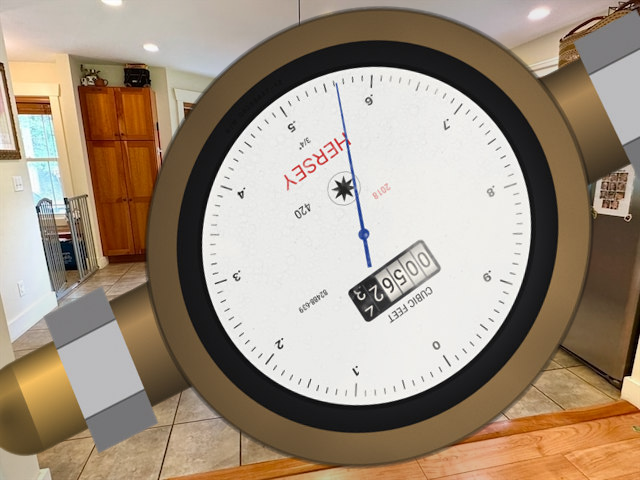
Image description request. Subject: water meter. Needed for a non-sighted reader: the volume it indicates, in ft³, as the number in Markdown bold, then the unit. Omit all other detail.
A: **5622.56** ft³
